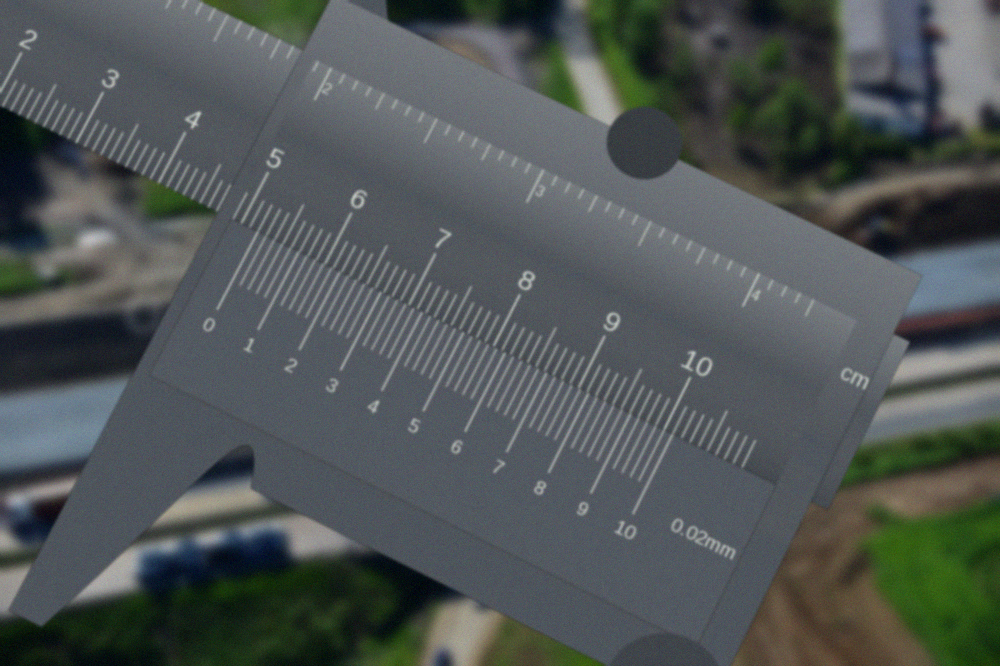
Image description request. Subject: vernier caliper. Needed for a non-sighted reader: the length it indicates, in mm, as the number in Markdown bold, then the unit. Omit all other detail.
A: **52.0** mm
